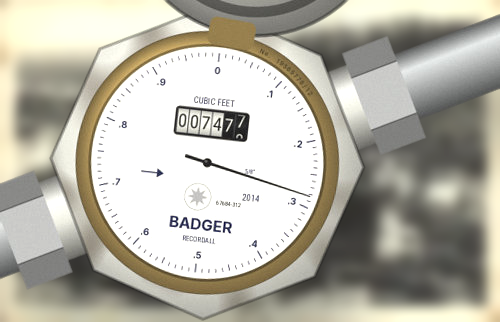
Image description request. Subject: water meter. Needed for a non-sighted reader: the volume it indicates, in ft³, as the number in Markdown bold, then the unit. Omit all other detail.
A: **7477.28** ft³
